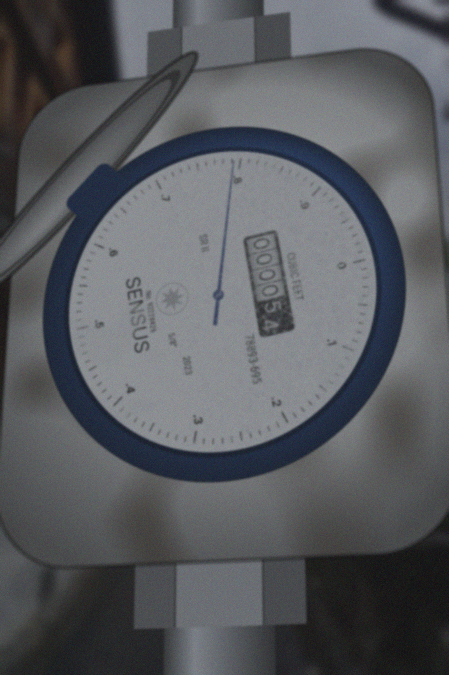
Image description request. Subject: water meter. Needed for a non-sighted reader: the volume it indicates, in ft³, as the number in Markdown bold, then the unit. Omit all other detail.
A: **53.79** ft³
